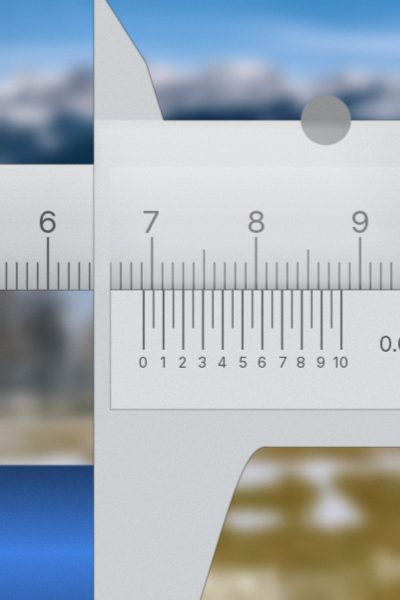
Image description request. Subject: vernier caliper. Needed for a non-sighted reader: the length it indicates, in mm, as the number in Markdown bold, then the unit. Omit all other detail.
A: **69.2** mm
